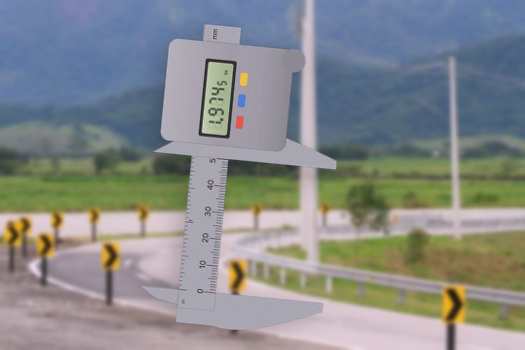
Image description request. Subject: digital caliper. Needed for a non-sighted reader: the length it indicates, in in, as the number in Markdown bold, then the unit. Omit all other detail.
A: **1.9745** in
